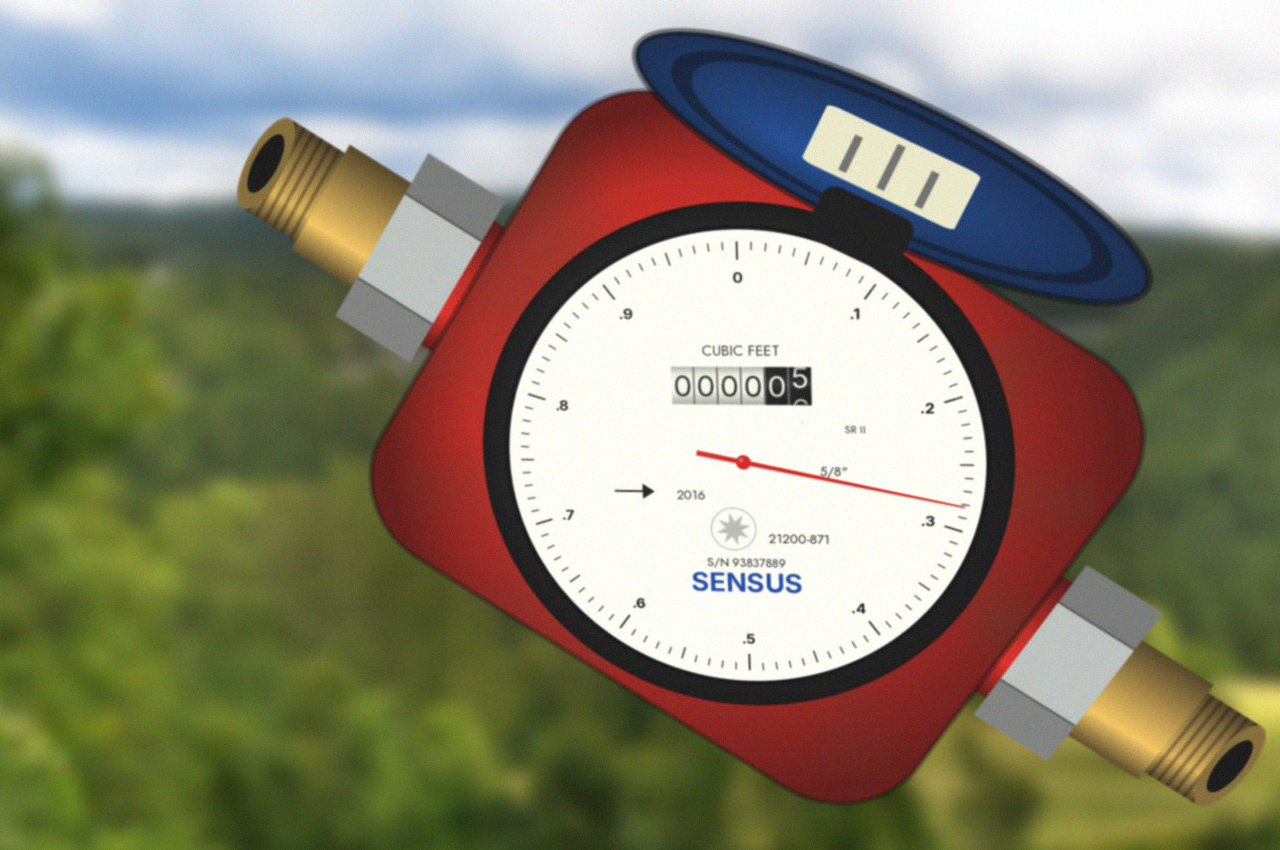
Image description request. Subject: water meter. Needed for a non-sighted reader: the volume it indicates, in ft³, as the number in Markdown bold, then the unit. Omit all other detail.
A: **5.28** ft³
